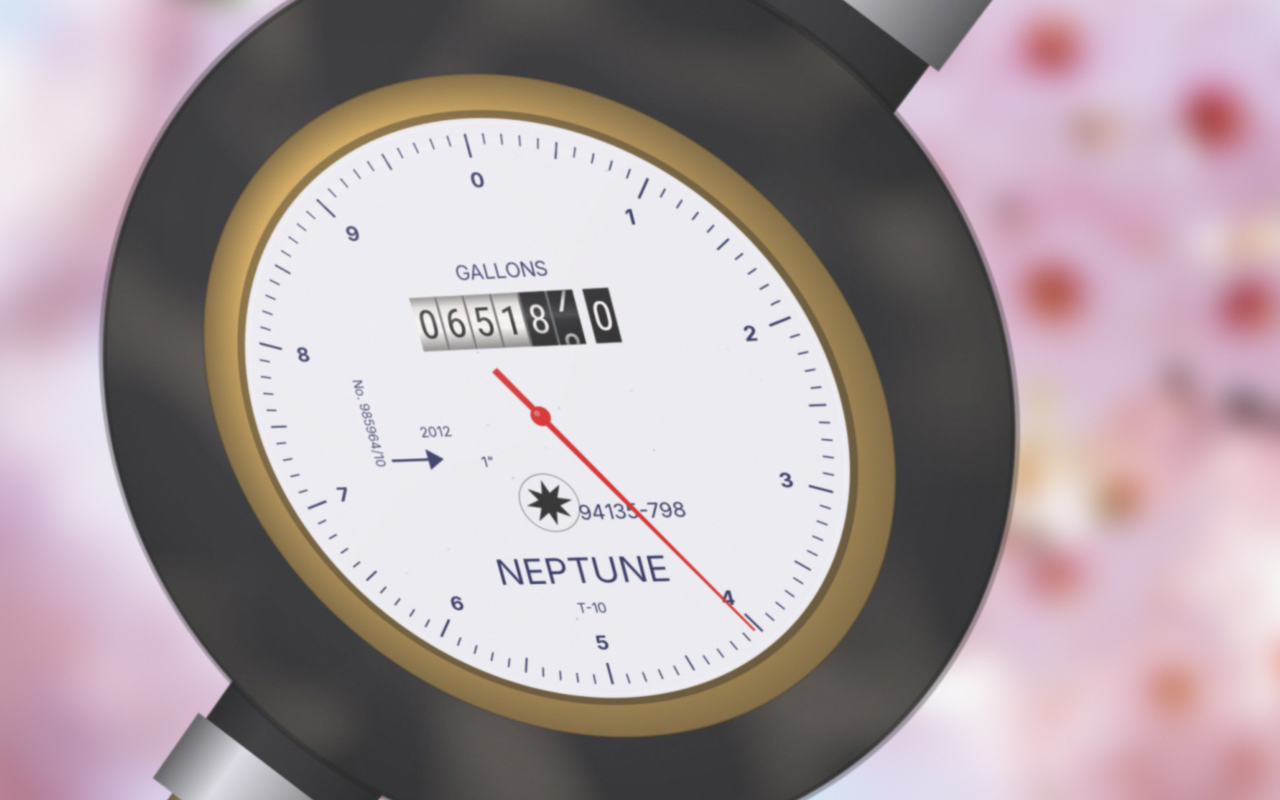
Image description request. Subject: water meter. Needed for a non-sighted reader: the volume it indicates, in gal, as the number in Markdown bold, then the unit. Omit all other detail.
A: **651874.0** gal
